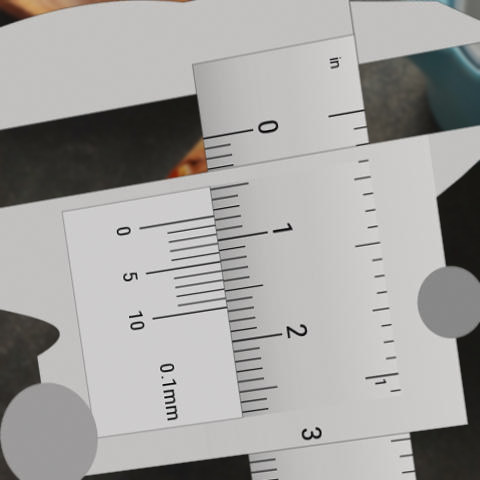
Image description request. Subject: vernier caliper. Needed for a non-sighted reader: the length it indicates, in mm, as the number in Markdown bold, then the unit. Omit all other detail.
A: **7.6** mm
